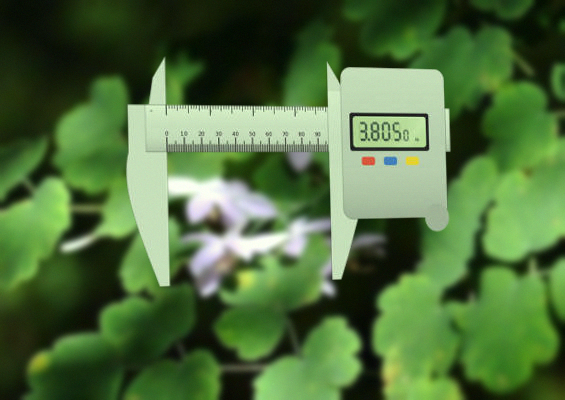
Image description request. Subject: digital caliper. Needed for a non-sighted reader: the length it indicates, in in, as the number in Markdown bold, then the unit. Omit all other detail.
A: **3.8050** in
